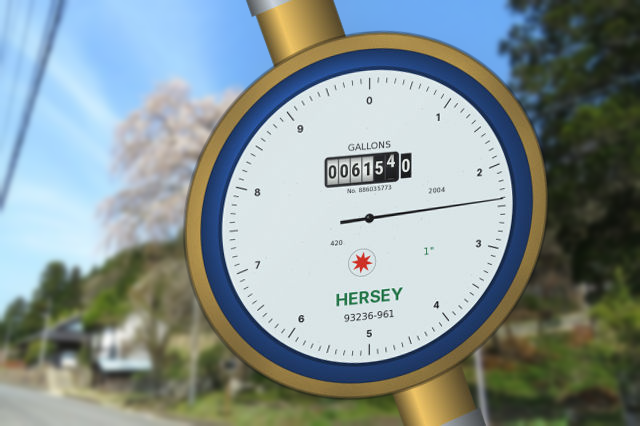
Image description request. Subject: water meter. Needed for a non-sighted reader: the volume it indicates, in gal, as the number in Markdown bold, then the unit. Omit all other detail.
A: **61542.4** gal
